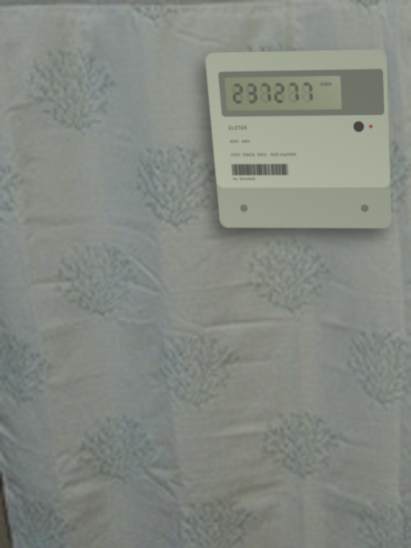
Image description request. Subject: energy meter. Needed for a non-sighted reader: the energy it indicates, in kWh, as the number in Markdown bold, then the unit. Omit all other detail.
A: **237277** kWh
